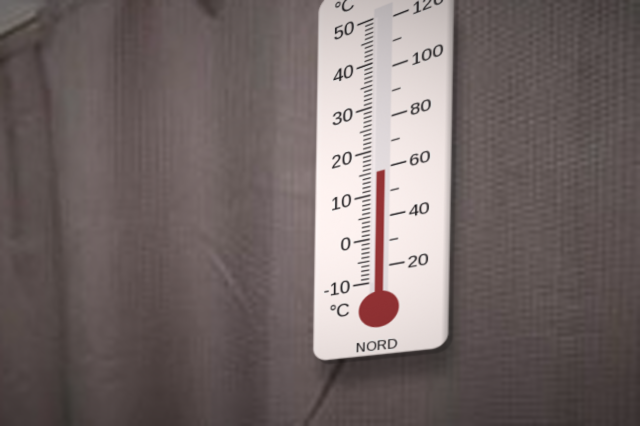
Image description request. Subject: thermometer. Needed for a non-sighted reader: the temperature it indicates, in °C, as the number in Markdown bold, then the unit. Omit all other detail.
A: **15** °C
